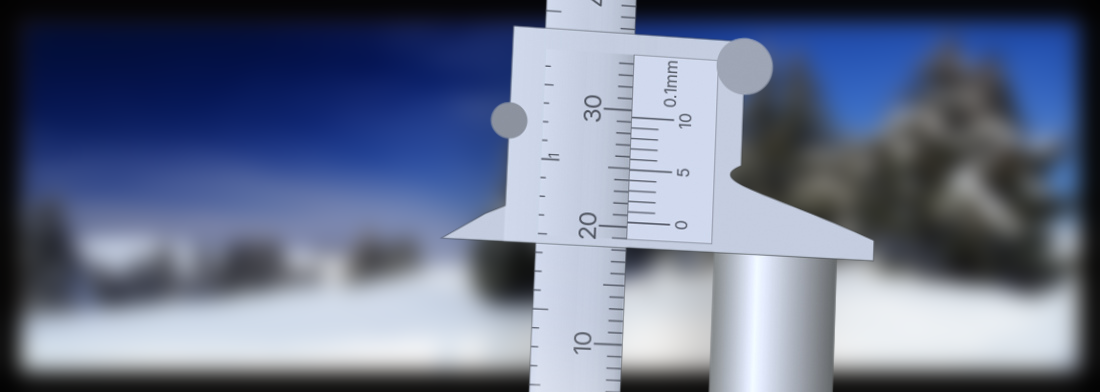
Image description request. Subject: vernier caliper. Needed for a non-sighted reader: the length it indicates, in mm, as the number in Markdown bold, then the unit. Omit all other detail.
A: **20.4** mm
